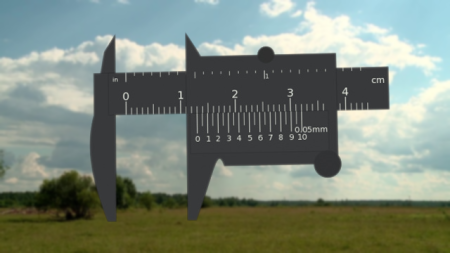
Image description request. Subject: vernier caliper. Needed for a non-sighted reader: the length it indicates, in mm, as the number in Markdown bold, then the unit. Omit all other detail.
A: **13.0** mm
